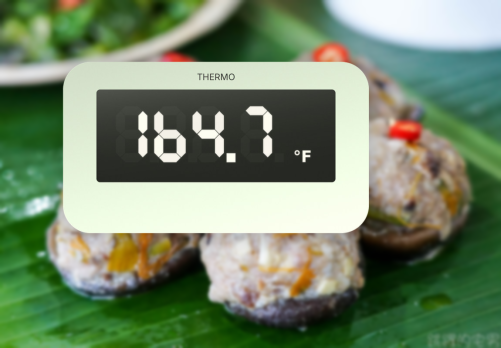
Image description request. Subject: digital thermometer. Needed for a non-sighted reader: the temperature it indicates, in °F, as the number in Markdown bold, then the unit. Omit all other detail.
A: **164.7** °F
